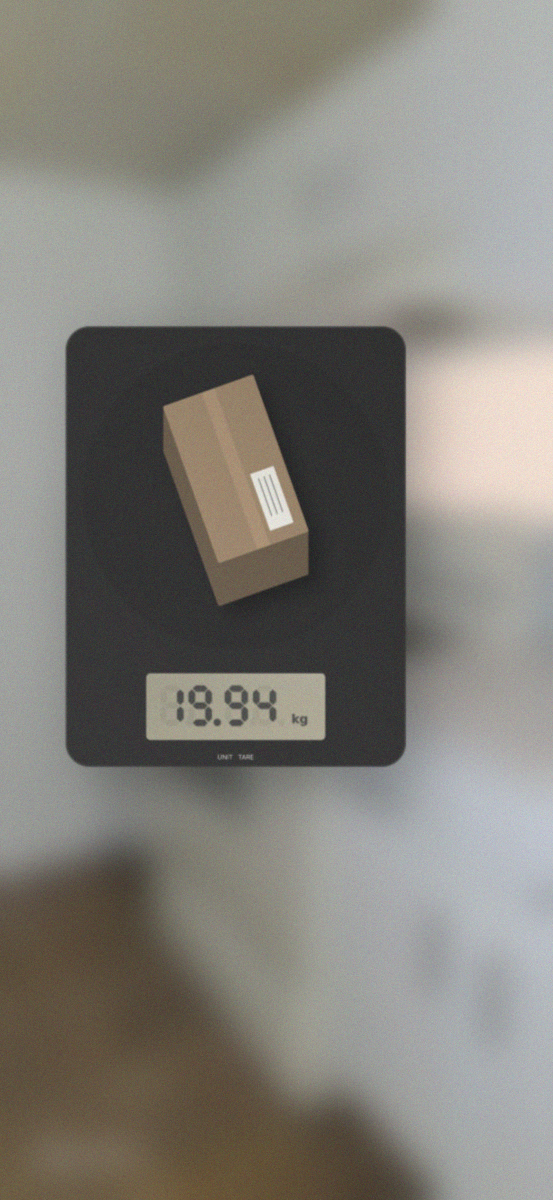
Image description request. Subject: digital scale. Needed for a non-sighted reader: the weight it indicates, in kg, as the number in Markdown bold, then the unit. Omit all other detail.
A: **19.94** kg
